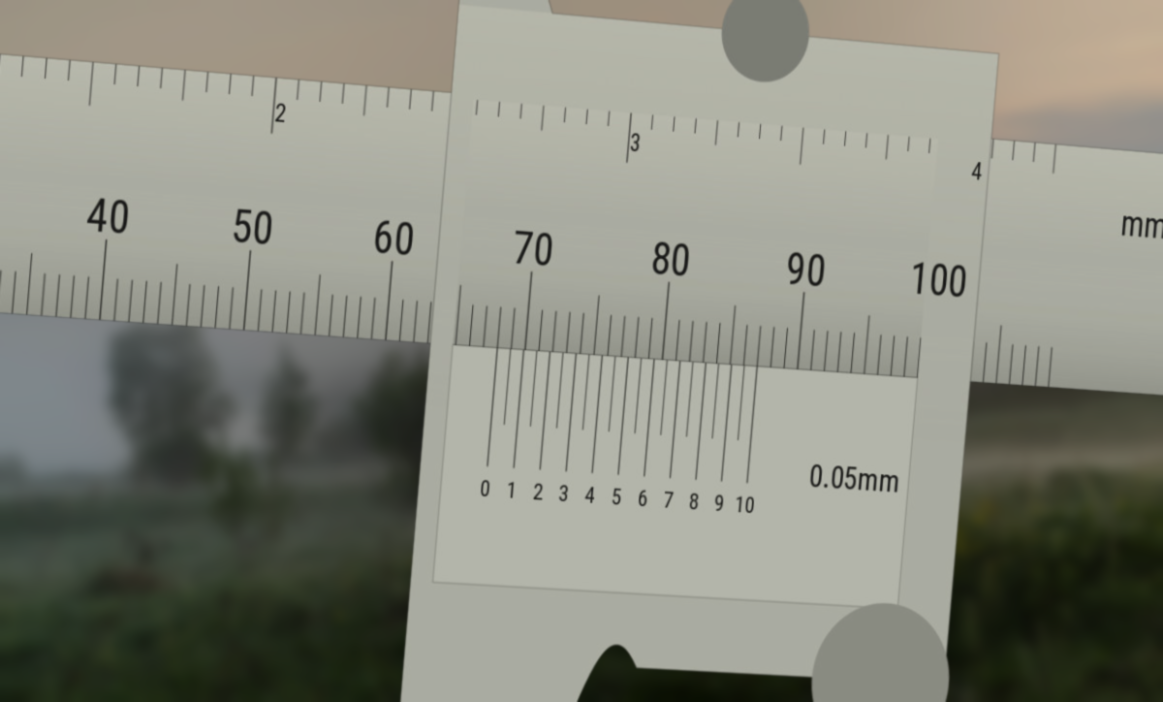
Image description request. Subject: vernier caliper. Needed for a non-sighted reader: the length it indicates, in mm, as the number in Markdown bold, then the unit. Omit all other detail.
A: **68.0** mm
